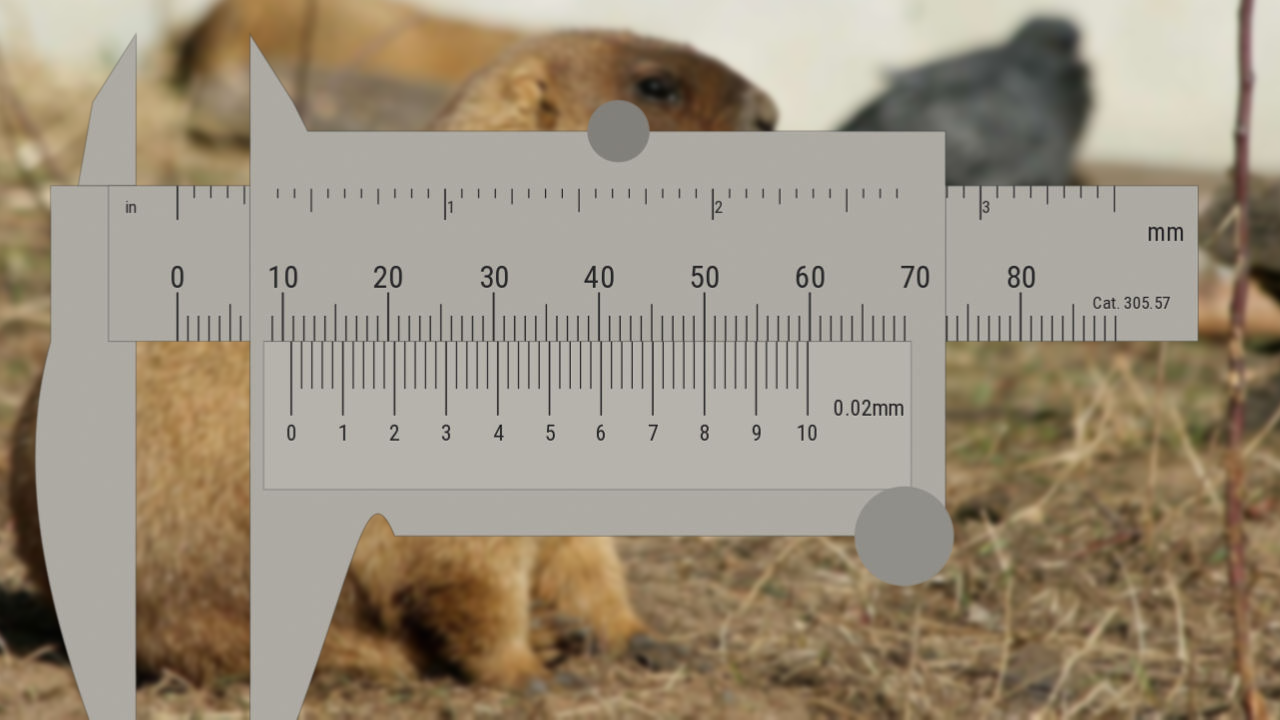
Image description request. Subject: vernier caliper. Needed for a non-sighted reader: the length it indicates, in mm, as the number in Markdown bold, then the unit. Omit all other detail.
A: **10.8** mm
